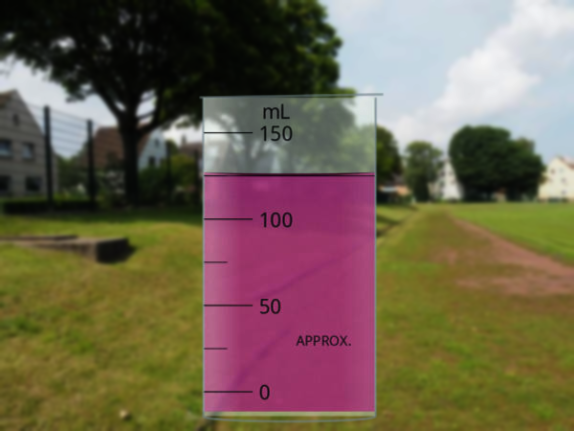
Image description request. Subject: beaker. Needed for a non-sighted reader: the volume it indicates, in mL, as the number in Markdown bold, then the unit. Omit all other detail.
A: **125** mL
